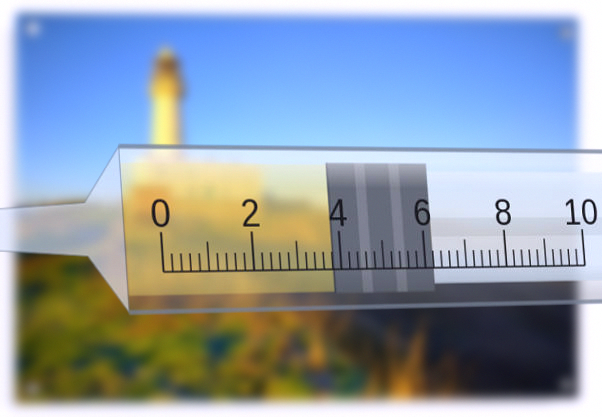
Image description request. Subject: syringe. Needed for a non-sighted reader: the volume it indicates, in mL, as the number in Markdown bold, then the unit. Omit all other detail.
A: **3.8** mL
